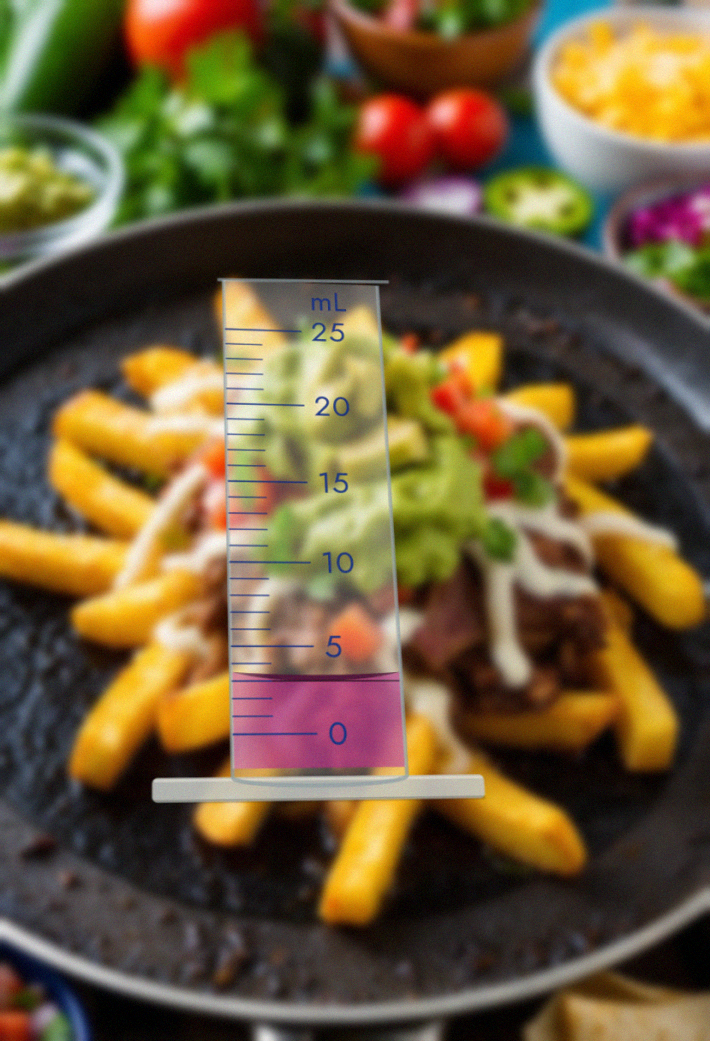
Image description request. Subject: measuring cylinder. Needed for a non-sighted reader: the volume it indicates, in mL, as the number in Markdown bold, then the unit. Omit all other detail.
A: **3** mL
